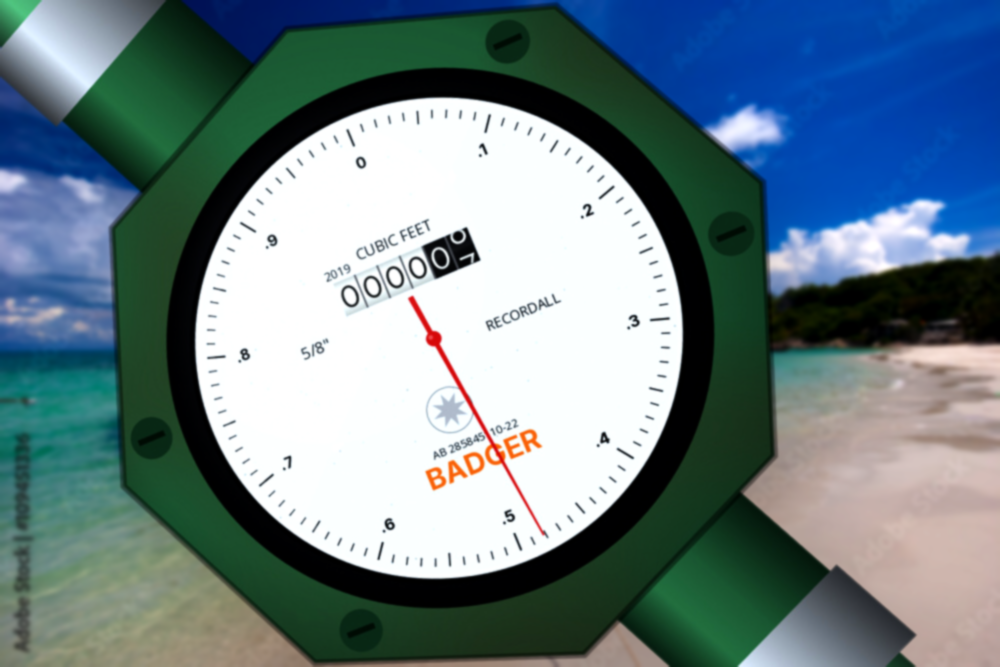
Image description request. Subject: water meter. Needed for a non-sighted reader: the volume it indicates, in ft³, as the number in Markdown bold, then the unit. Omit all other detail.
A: **6.48** ft³
